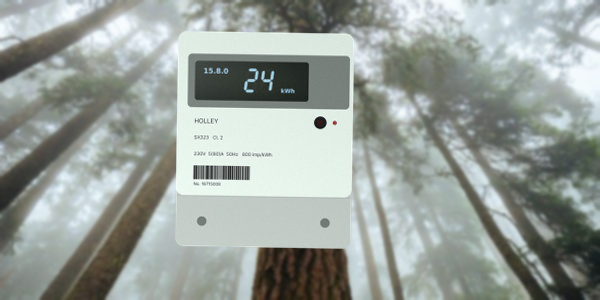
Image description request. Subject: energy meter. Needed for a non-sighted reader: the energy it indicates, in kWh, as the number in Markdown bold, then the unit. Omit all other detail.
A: **24** kWh
